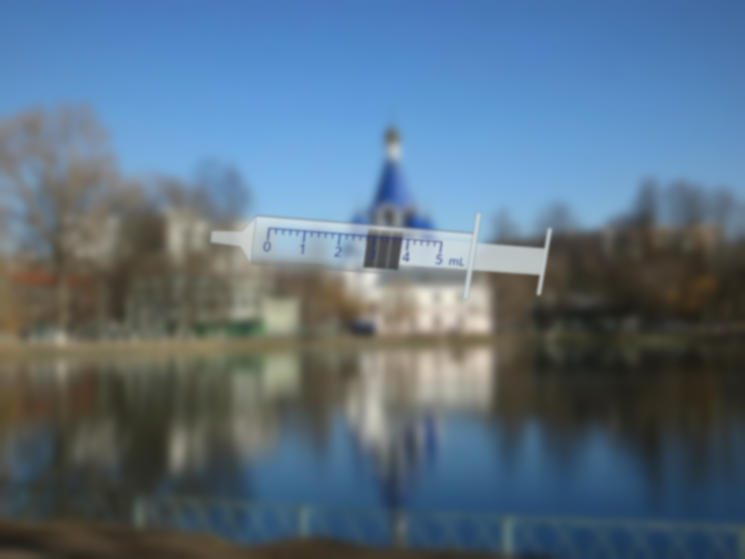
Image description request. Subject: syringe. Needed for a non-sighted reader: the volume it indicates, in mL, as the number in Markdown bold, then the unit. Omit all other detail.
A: **2.8** mL
